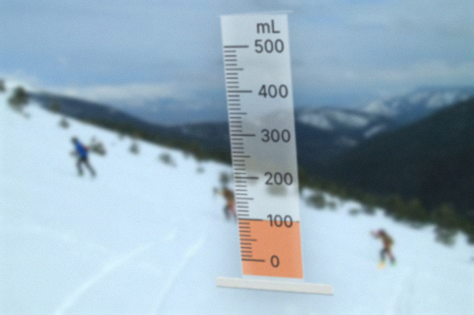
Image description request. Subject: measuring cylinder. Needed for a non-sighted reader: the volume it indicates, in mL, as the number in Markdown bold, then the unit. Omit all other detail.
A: **100** mL
